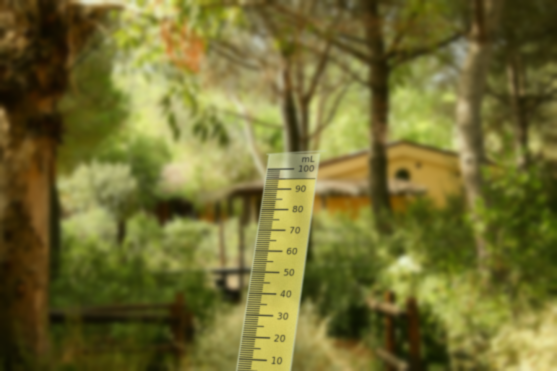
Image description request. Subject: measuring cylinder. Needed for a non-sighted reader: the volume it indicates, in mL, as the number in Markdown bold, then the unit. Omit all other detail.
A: **95** mL
